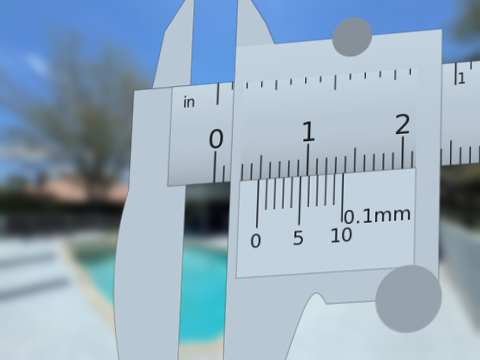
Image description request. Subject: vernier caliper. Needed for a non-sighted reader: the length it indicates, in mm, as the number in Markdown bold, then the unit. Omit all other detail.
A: **4.8** mm
